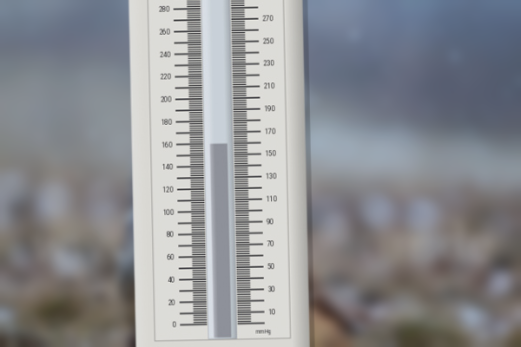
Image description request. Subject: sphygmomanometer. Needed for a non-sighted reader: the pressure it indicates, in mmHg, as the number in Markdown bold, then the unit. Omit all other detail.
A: **160** mmHg
